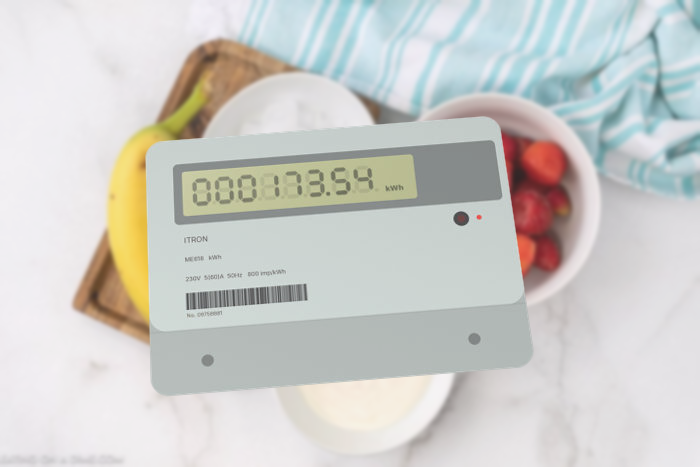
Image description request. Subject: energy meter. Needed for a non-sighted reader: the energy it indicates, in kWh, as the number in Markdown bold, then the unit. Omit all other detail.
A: **173.54** kWh
